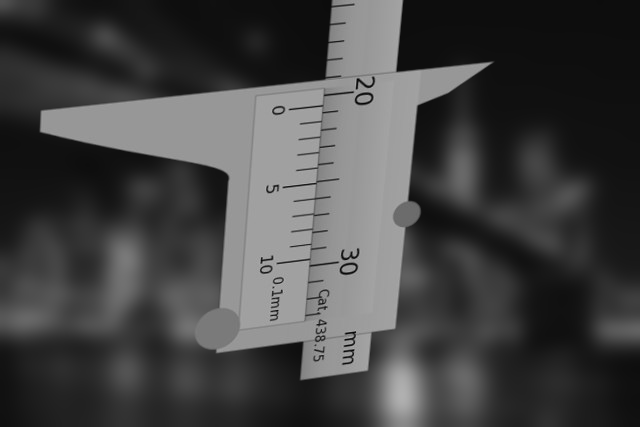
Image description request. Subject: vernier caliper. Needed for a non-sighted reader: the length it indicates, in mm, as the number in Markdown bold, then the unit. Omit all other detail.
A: **20.6** mm
